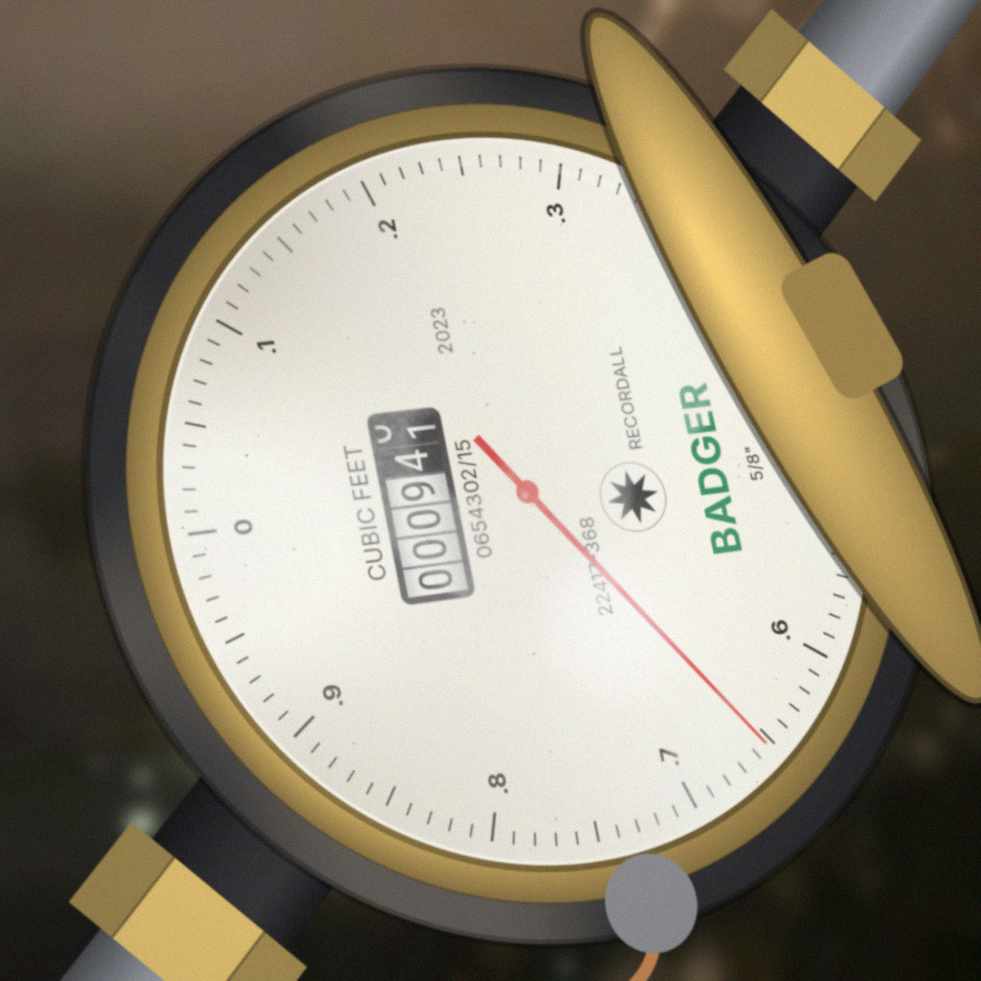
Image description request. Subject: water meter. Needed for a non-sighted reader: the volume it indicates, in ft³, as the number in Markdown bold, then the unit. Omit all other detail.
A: **940.65** ft³
